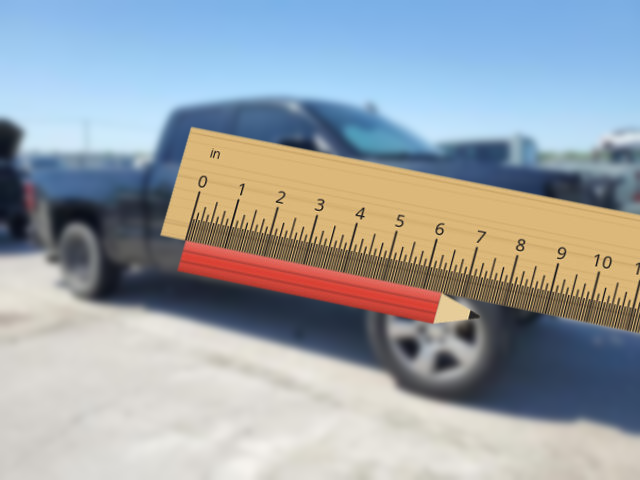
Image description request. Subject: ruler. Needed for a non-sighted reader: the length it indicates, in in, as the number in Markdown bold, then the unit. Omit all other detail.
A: **7.5** in
